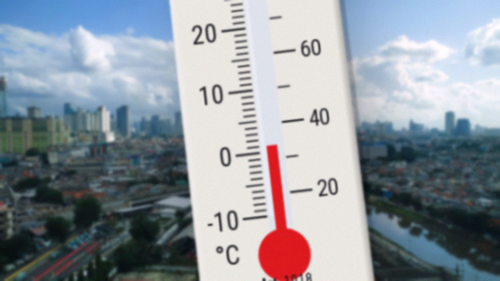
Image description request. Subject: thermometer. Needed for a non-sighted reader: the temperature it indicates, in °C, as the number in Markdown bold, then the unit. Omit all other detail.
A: **1** °C
